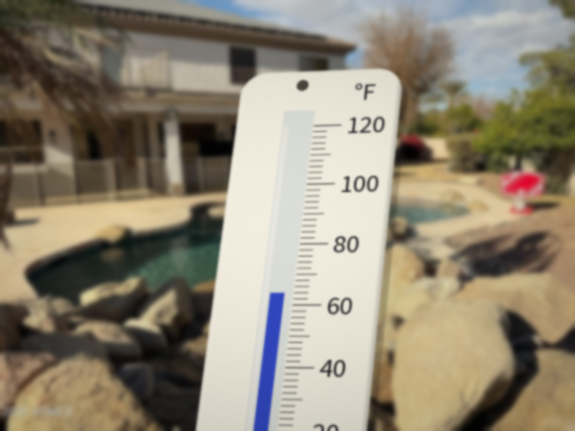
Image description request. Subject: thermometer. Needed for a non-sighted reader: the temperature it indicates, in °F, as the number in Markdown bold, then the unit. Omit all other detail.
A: **64** °F
